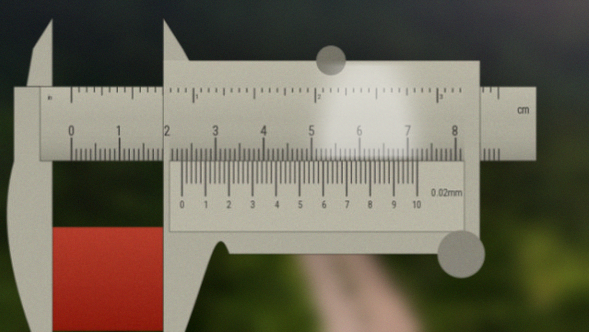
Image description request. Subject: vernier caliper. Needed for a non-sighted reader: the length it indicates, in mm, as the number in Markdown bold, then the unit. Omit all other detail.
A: **23.0** mm
